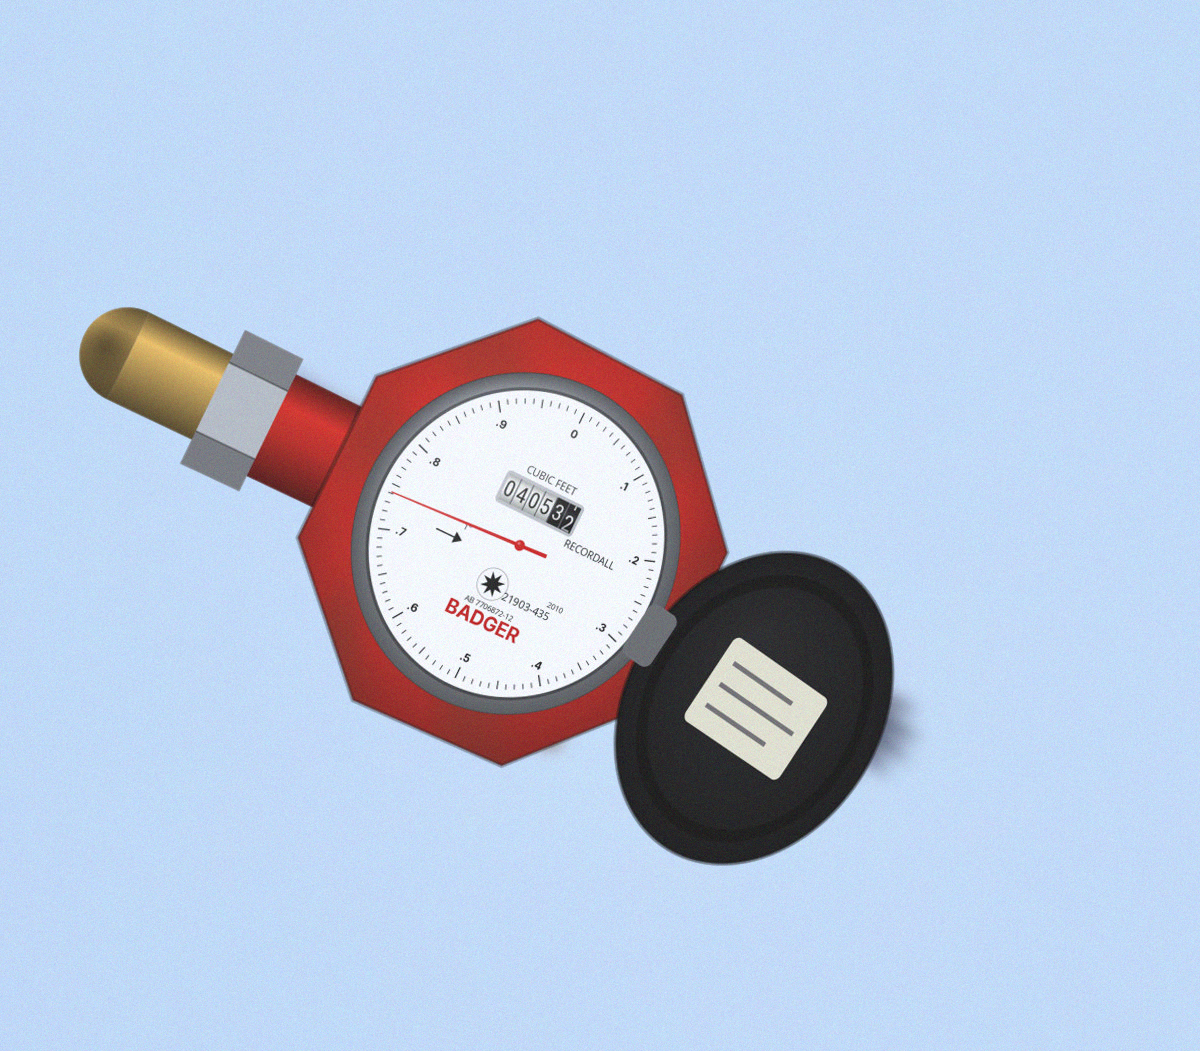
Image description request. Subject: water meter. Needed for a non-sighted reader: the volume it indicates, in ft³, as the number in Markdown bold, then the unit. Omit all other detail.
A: **40531.74** ft³
